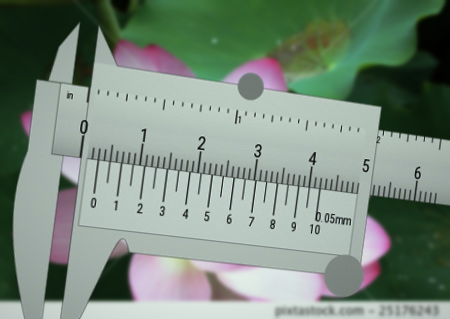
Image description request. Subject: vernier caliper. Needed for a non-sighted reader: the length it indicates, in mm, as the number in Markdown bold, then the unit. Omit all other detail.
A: **3.0** mm
